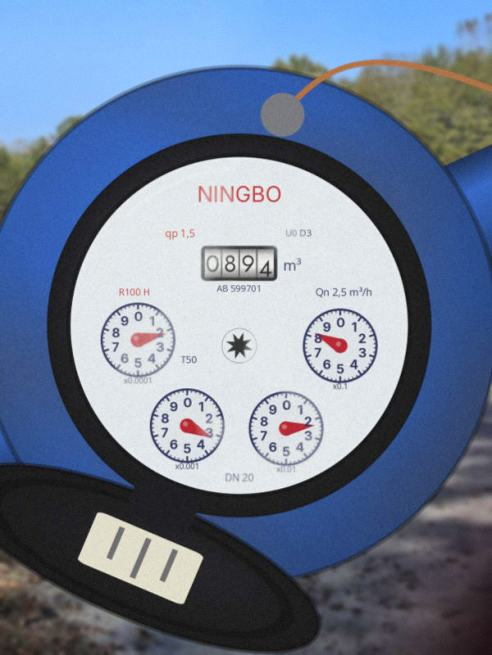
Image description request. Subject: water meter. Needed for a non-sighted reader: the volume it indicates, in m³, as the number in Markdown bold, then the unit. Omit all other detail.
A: **893.8232** m³
